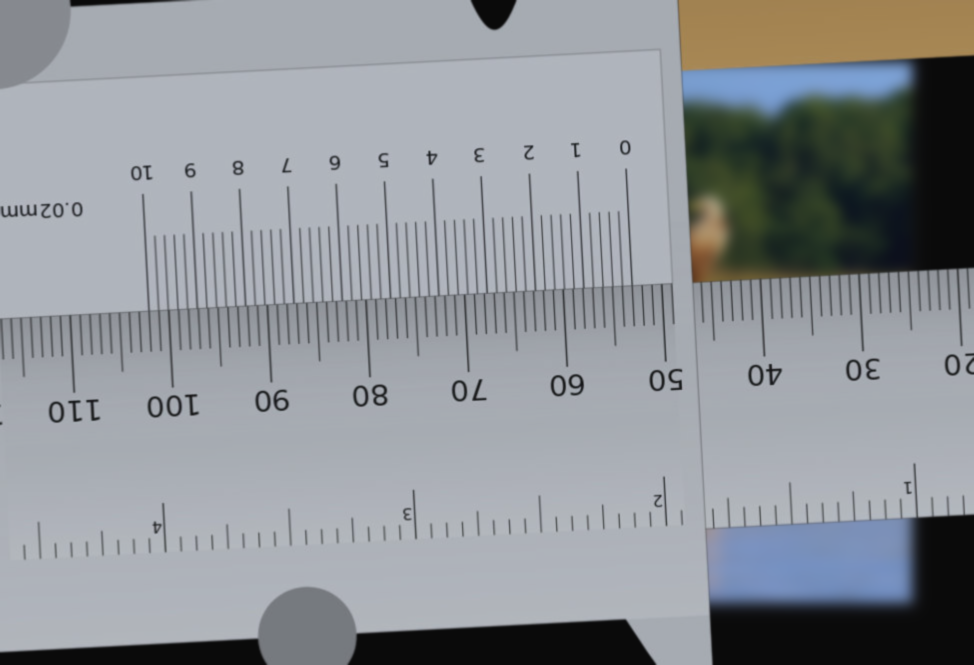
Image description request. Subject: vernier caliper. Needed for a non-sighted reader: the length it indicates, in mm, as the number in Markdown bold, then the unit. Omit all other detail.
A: **53.0** mm
